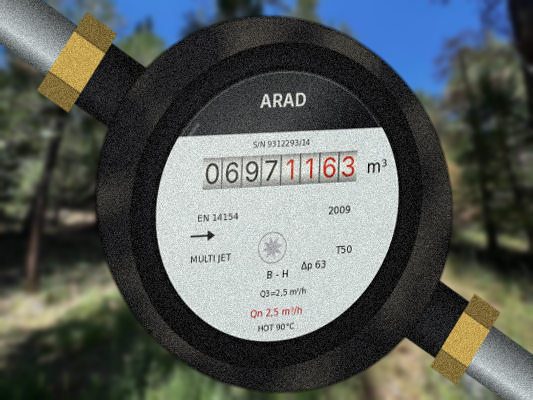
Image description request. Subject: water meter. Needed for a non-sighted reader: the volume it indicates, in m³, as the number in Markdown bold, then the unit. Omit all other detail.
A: **697.1163** m³
